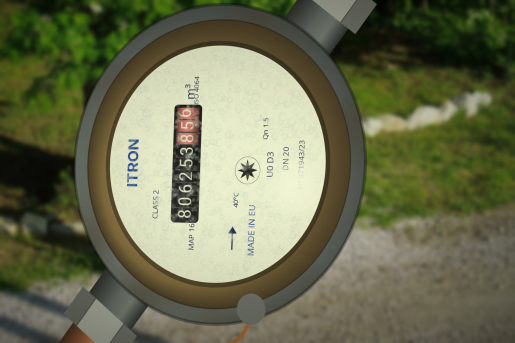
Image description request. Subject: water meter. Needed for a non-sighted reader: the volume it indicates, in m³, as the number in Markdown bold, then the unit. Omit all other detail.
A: **806253.856** m³
